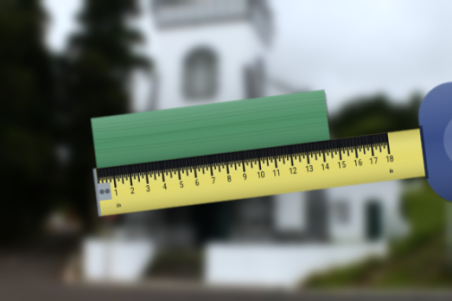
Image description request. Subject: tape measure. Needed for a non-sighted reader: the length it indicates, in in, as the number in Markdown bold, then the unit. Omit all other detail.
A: **14.5** in
